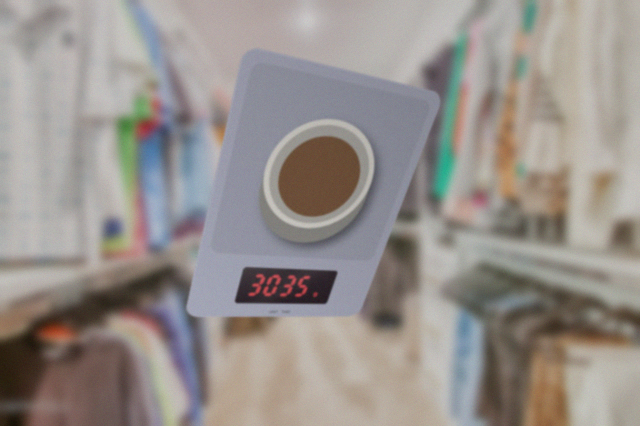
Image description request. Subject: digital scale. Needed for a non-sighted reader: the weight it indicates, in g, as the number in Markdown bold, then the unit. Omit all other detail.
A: **3035** g
